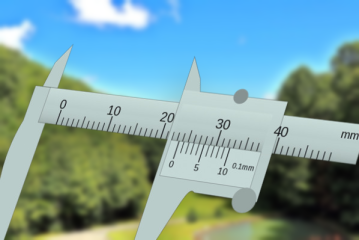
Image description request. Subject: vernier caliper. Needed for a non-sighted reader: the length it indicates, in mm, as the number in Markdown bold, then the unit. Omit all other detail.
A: **23.4** mm
